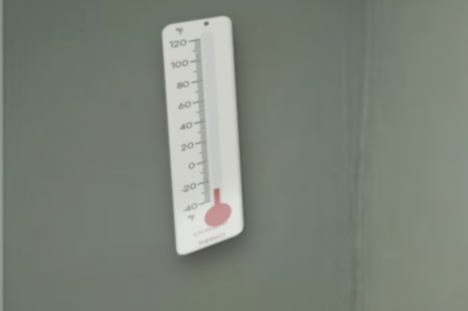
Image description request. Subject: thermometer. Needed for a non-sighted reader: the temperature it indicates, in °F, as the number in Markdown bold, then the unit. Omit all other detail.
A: **-30** °F
